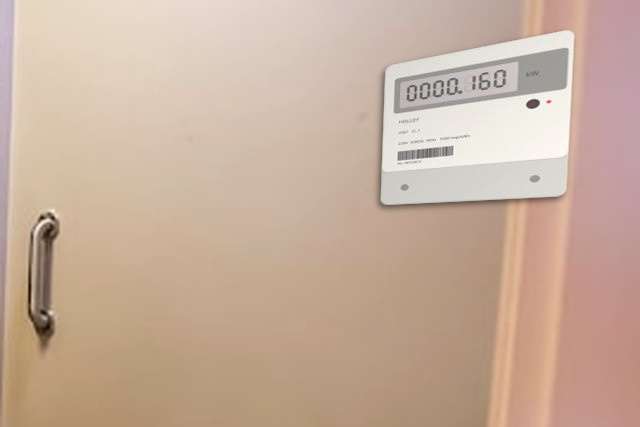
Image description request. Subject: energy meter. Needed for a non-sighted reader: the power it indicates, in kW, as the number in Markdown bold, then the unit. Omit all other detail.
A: **0.160** kW
